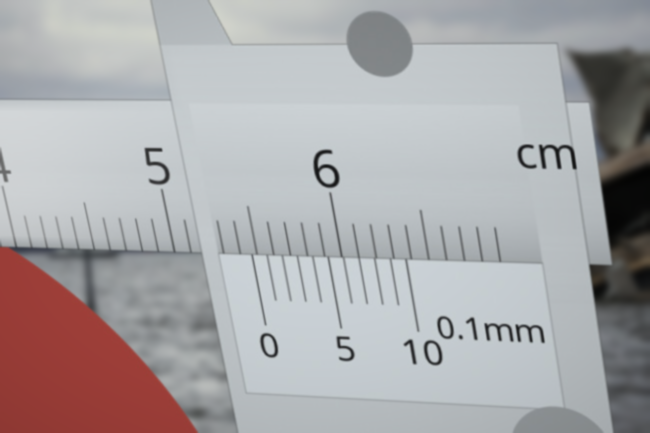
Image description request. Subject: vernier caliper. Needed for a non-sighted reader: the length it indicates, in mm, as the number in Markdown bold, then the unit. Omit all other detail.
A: **54.7** mm
